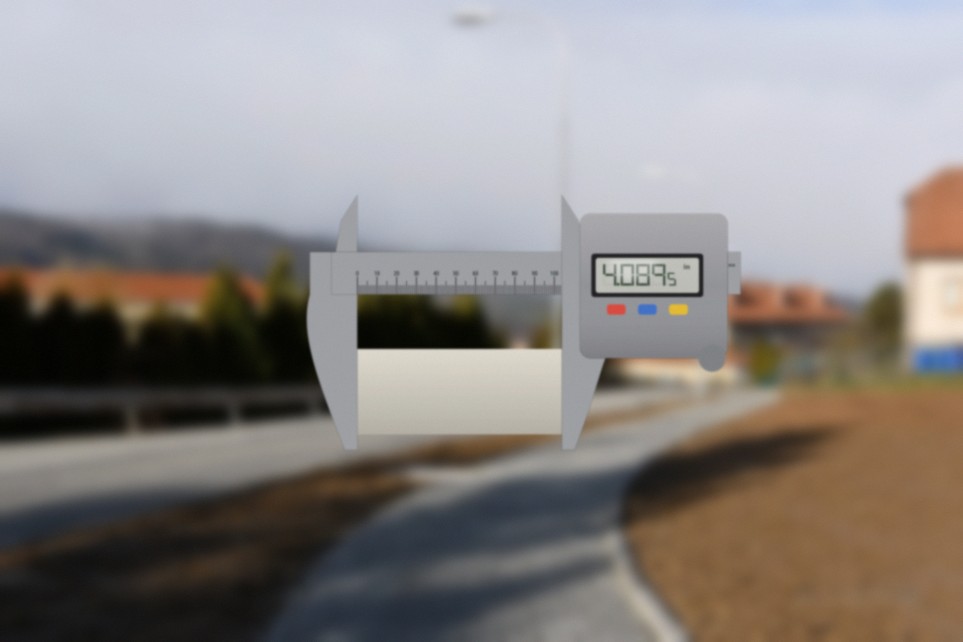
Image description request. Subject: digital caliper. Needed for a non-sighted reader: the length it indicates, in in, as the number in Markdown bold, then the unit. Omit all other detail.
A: **4.0895** in
